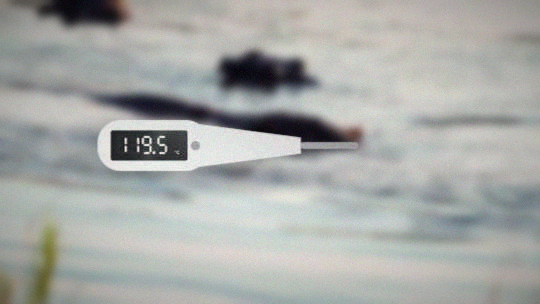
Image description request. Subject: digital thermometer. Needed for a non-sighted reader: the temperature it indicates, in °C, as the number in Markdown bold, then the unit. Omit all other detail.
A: **119.5** °C
